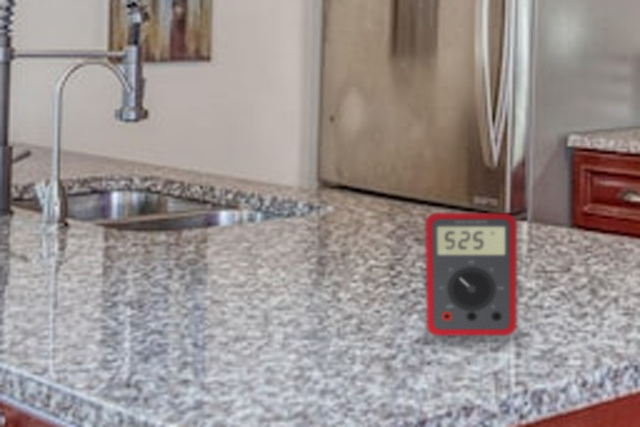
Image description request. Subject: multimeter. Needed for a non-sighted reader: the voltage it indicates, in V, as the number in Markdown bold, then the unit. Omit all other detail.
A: **525** V
